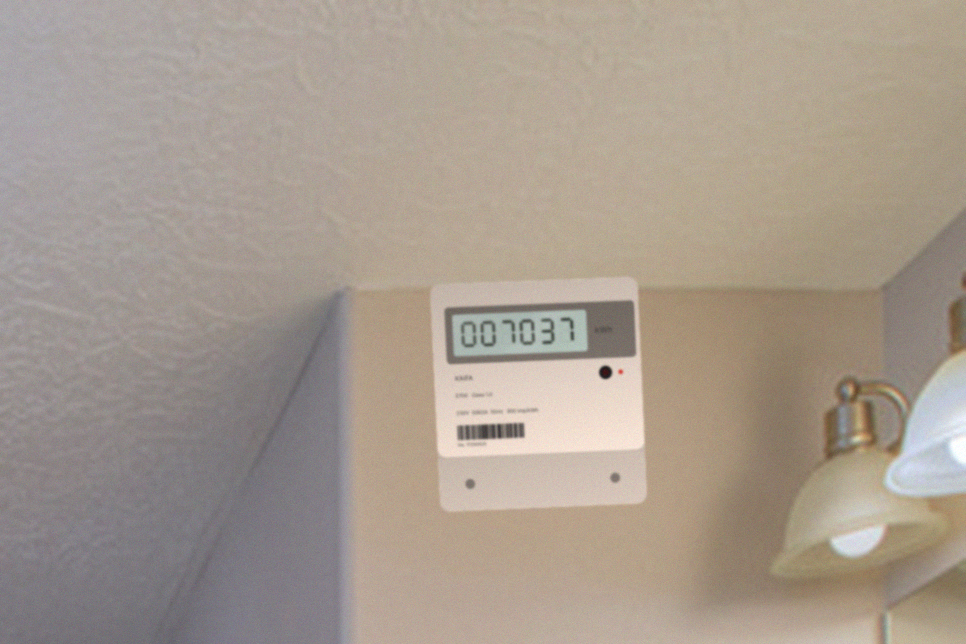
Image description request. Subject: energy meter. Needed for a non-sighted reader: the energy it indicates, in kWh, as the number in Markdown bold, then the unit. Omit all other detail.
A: **7037** kWh
